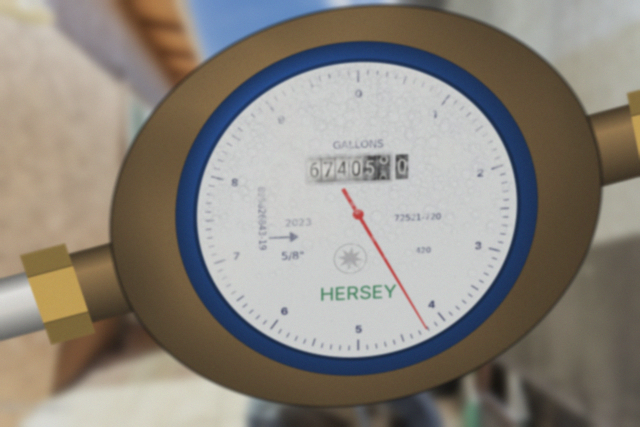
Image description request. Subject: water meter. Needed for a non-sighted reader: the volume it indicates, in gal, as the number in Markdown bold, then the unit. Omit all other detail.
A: **6740584.2** gal
